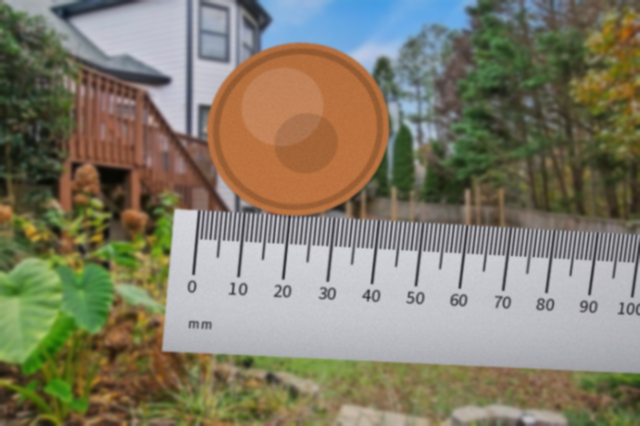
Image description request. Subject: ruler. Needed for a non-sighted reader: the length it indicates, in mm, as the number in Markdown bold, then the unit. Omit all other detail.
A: **40** mm
